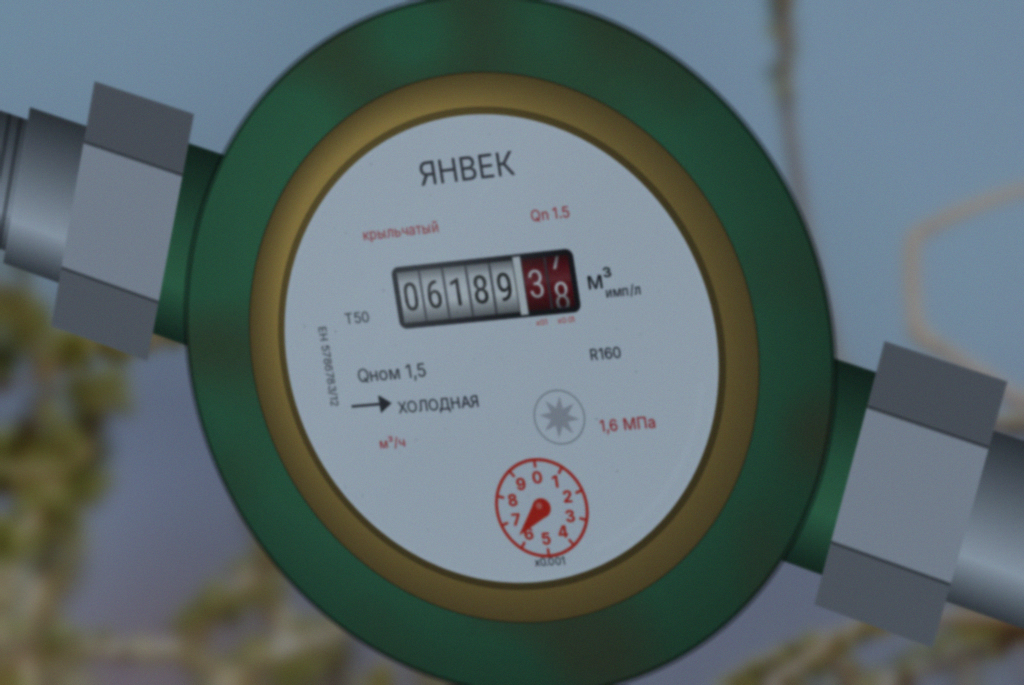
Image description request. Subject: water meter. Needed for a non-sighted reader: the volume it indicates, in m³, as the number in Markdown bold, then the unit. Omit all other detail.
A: **6189.376** m³
